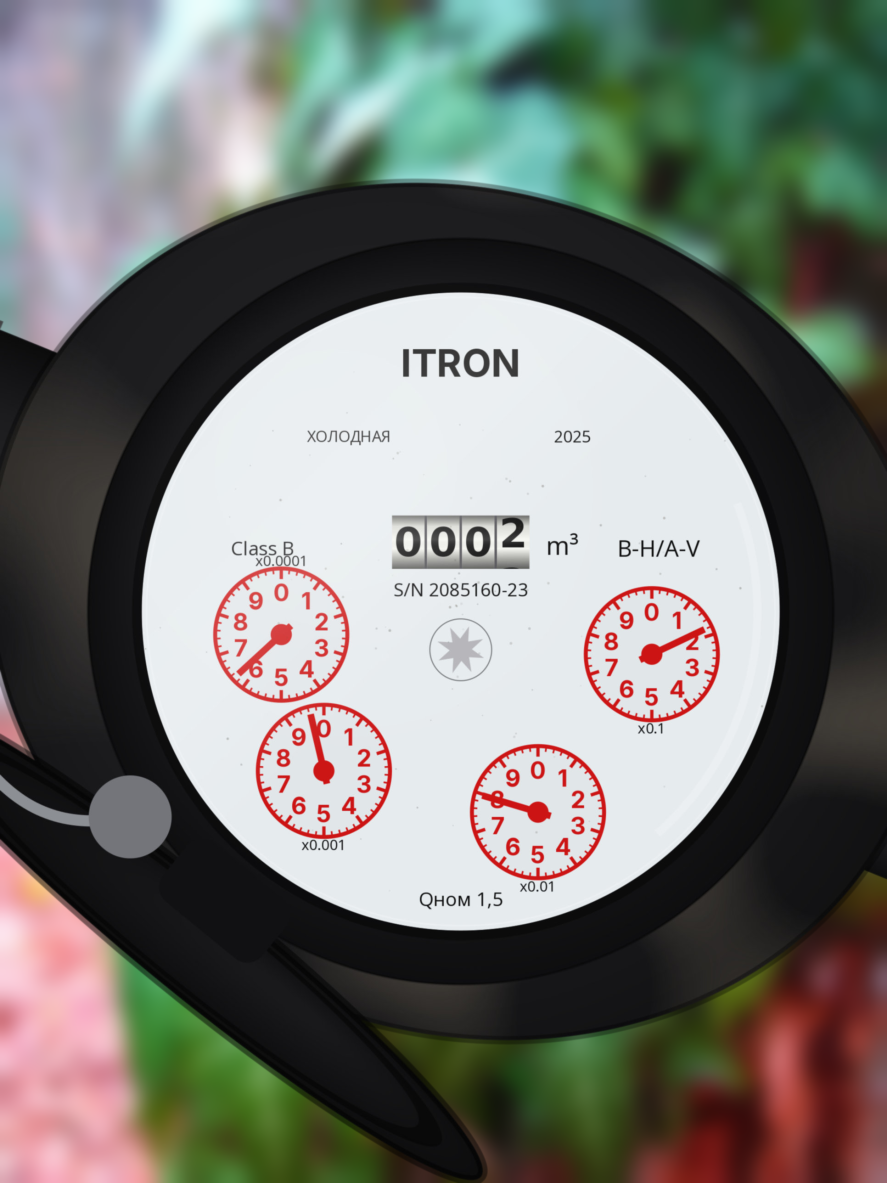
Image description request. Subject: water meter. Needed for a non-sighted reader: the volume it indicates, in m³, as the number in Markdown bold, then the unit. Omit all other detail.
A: **2.1796** m³
